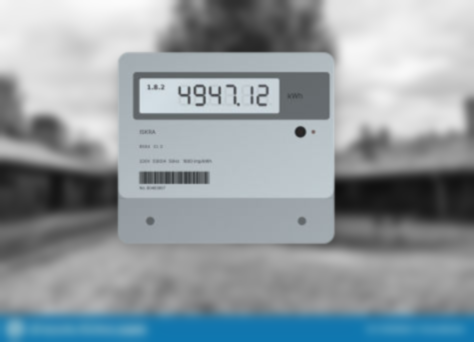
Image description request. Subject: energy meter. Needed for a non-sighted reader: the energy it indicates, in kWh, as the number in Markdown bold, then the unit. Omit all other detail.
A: **4947.12** kWh
